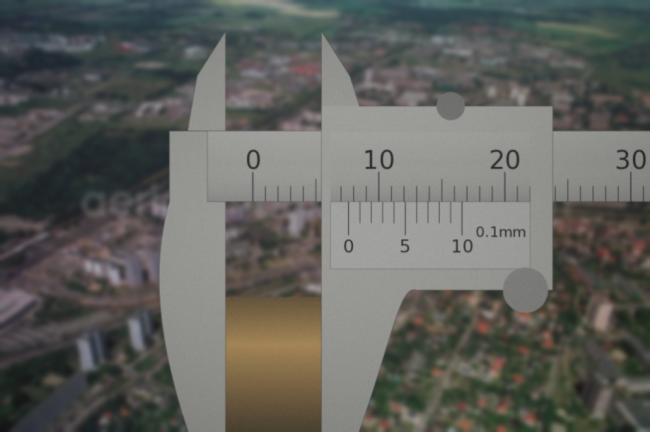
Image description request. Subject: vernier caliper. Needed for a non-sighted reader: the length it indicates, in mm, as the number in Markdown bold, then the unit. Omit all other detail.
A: **7.6** mm
